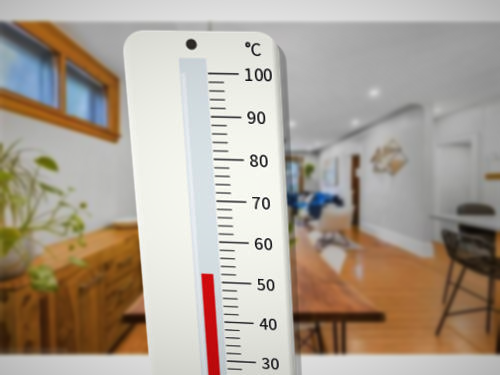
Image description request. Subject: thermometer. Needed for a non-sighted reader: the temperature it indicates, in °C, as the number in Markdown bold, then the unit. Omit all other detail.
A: **52** °C
